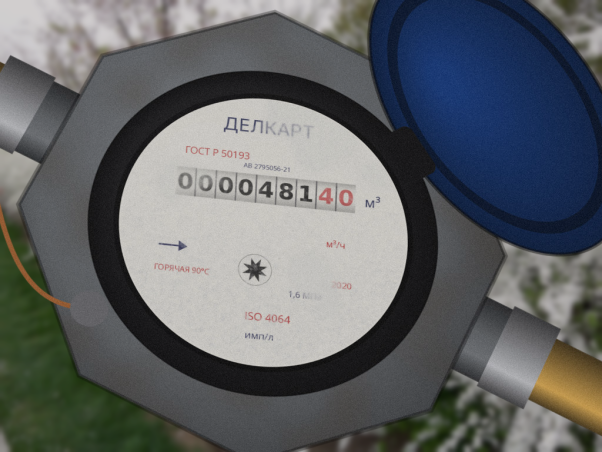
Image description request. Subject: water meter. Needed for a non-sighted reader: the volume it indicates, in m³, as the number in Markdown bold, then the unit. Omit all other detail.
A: **481.40** m³
